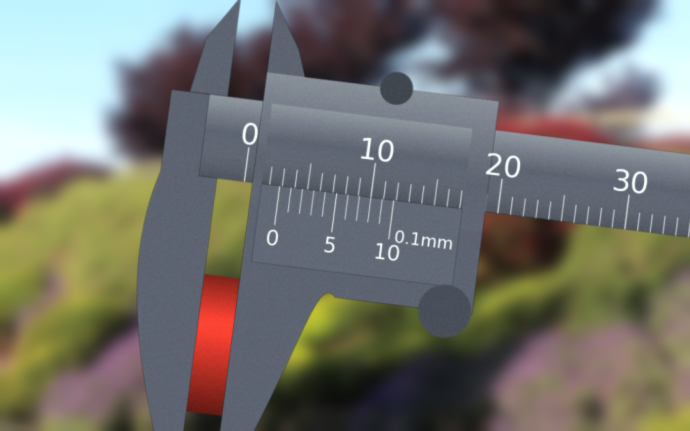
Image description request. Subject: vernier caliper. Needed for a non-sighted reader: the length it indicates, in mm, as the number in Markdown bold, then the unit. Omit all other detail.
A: **2.8** mm
